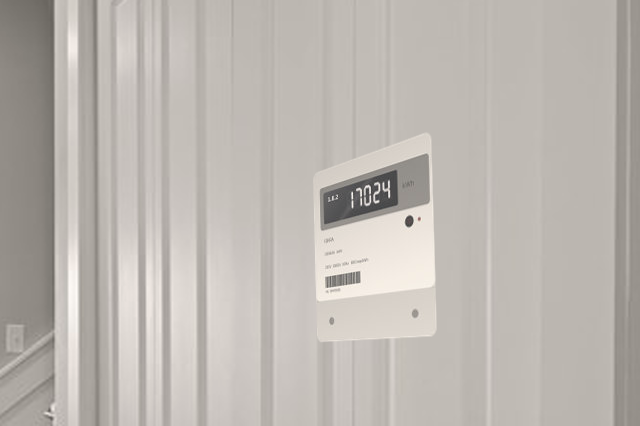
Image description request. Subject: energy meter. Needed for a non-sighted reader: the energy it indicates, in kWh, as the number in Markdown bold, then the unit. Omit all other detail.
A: **17024** kWh
